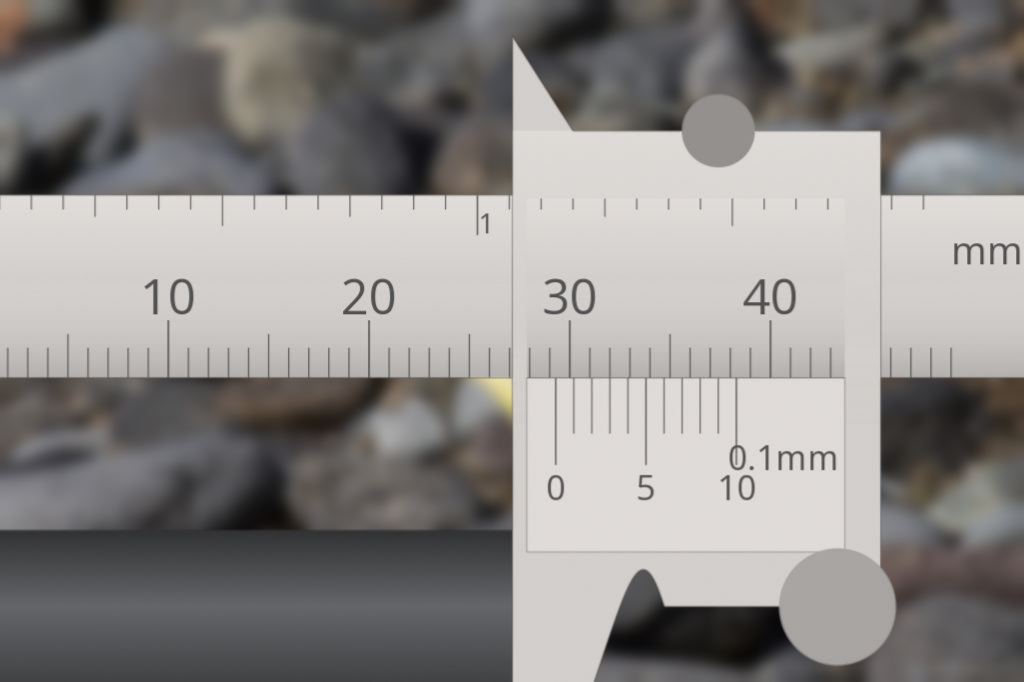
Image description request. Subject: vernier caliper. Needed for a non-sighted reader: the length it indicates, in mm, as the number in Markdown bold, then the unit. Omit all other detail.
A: **29.3** mm
